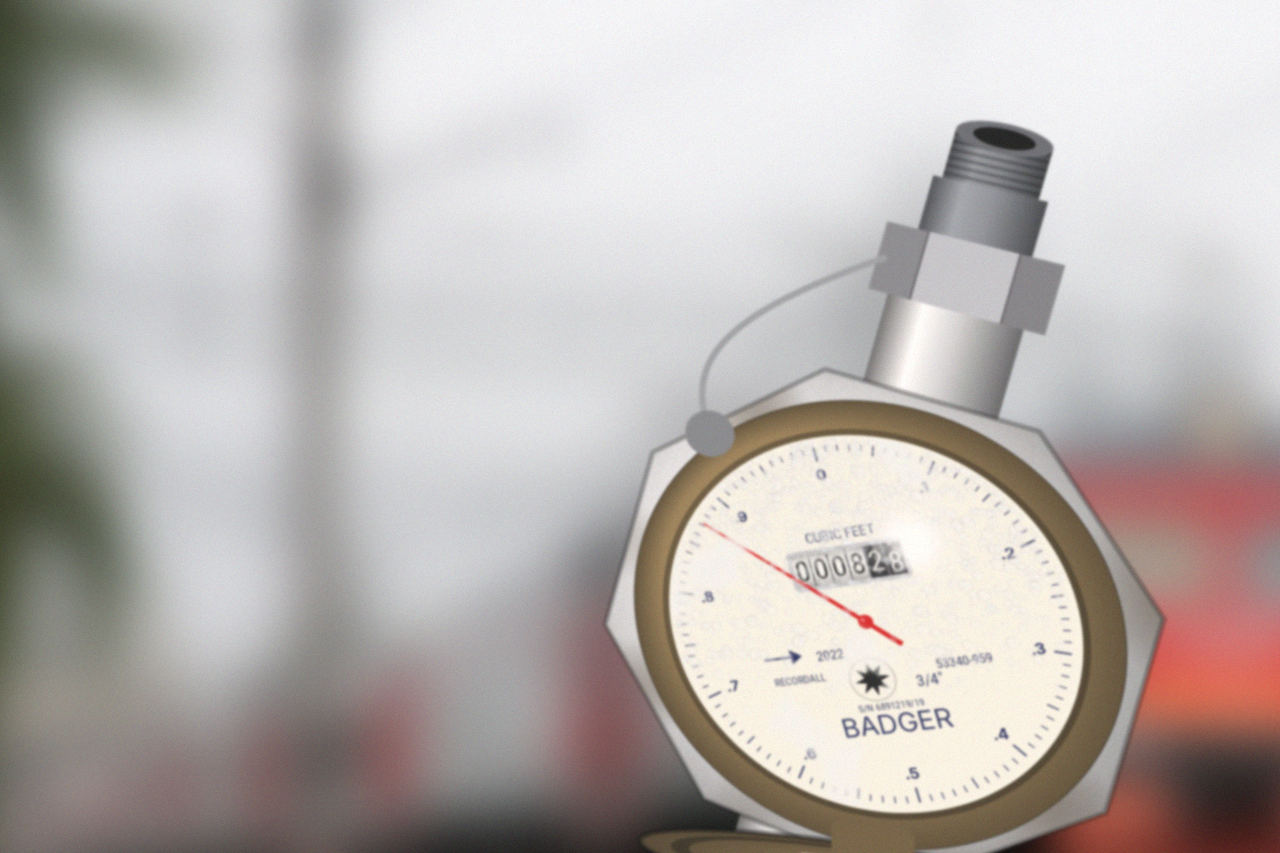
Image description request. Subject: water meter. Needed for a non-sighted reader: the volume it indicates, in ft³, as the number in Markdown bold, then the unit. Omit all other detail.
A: **827.87** ft³
